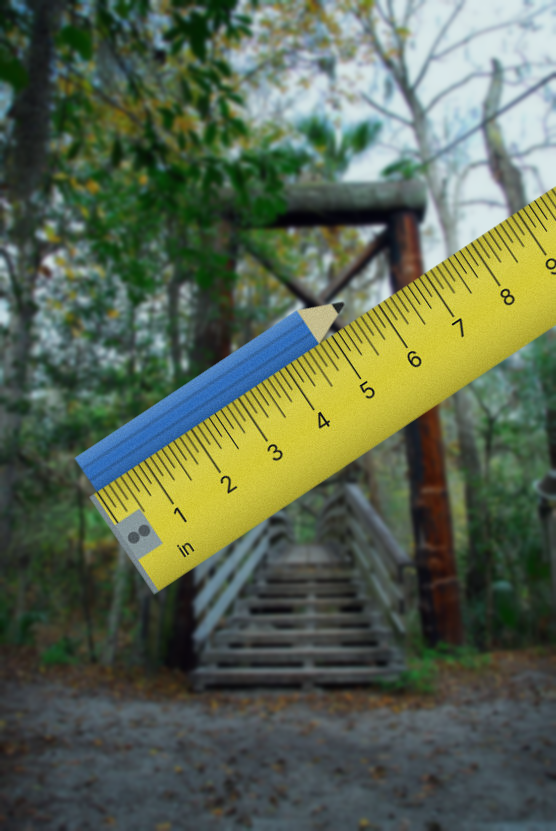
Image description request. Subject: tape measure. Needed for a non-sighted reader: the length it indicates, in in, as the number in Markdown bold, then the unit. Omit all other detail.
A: **5.5** in
